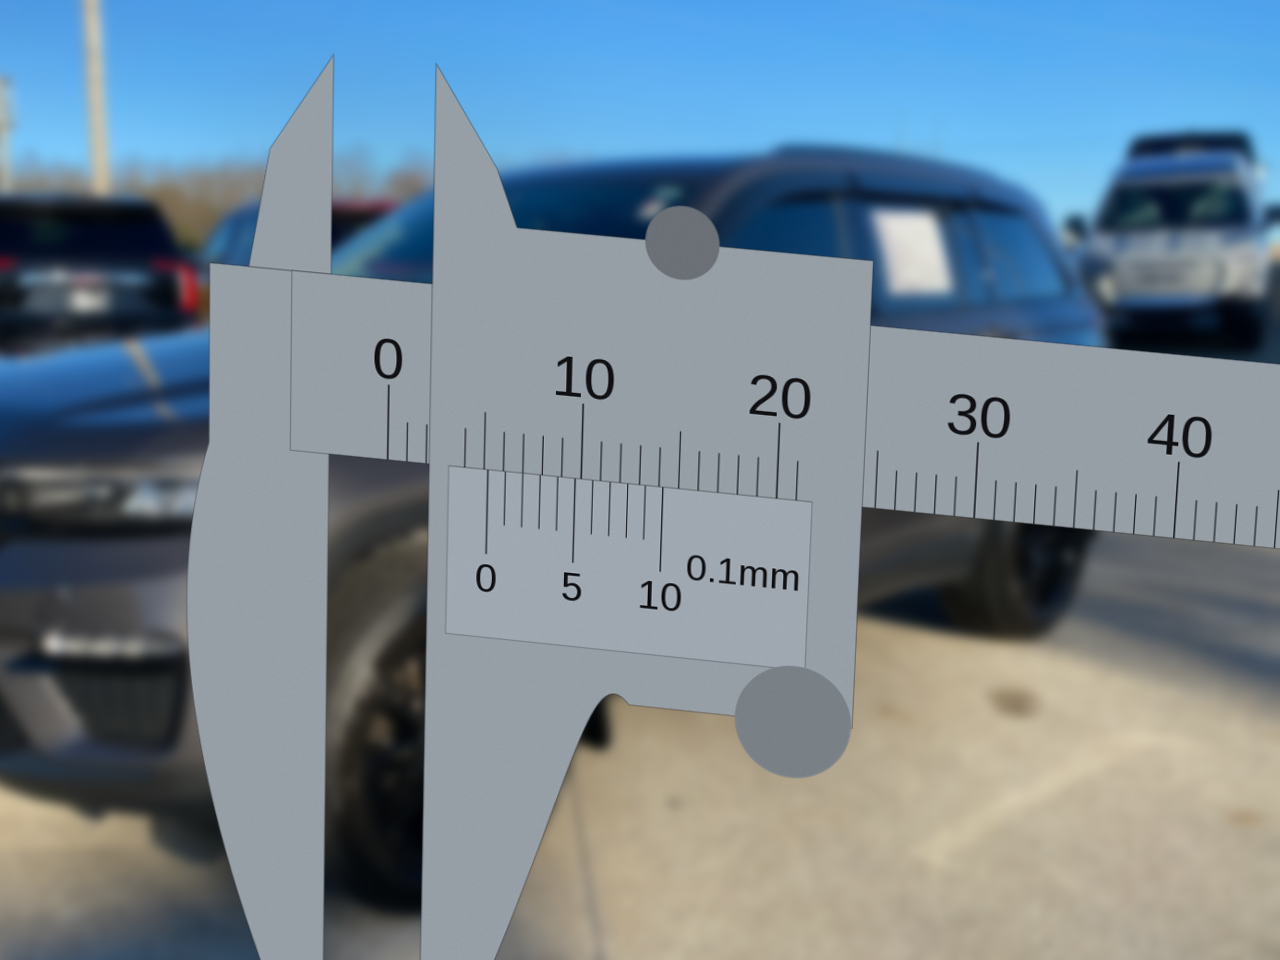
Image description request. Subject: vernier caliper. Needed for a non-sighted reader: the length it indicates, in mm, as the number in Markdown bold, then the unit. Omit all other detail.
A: **5.2** mm
